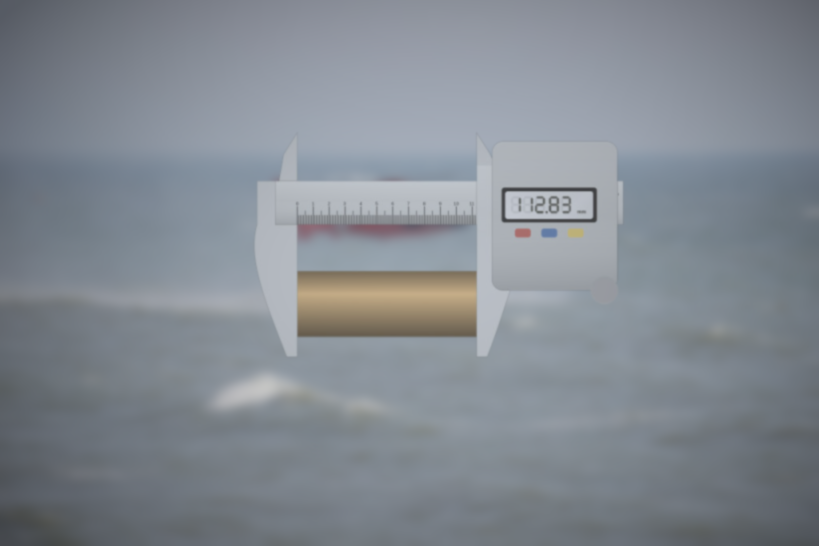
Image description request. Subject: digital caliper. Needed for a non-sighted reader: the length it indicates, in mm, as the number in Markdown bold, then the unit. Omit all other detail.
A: **112.83** mm
